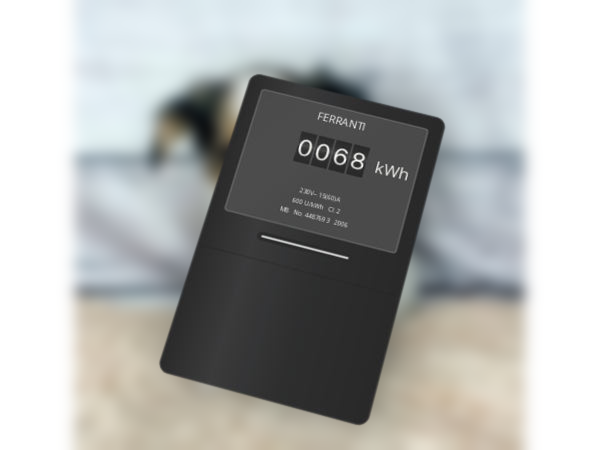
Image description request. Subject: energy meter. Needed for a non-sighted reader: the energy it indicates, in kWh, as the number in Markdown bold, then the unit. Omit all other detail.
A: **68** kWh
